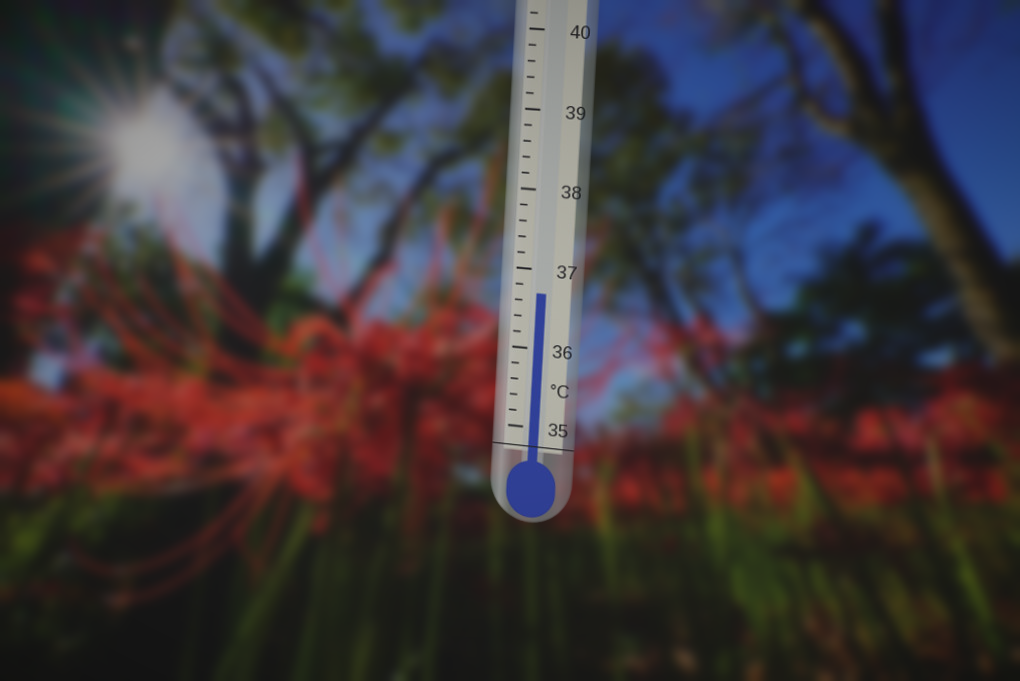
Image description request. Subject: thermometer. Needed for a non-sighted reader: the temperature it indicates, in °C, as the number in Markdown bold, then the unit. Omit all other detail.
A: **36.7** °C
